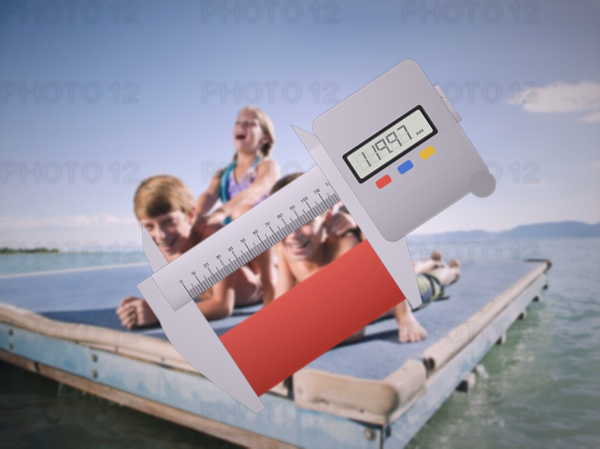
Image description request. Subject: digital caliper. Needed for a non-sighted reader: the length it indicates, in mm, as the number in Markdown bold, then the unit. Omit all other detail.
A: **119.97** mm
